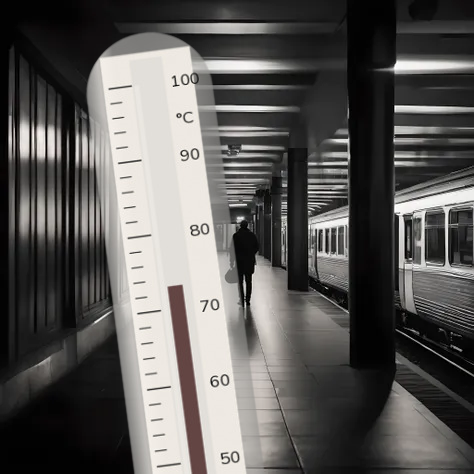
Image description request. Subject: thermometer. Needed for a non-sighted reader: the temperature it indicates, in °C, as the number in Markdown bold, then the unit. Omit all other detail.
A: **73** °C
